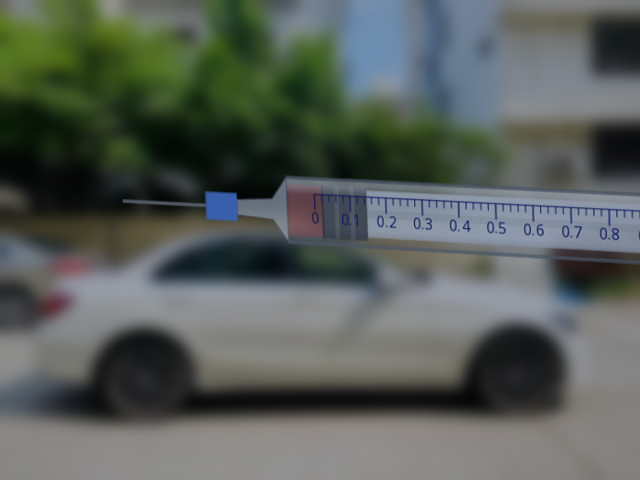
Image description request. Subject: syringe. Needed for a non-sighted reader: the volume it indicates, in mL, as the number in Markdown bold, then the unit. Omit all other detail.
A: **0.02** mL
